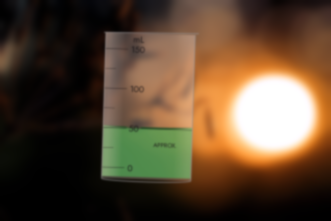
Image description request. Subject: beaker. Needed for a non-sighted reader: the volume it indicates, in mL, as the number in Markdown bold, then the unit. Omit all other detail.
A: **50** mL
